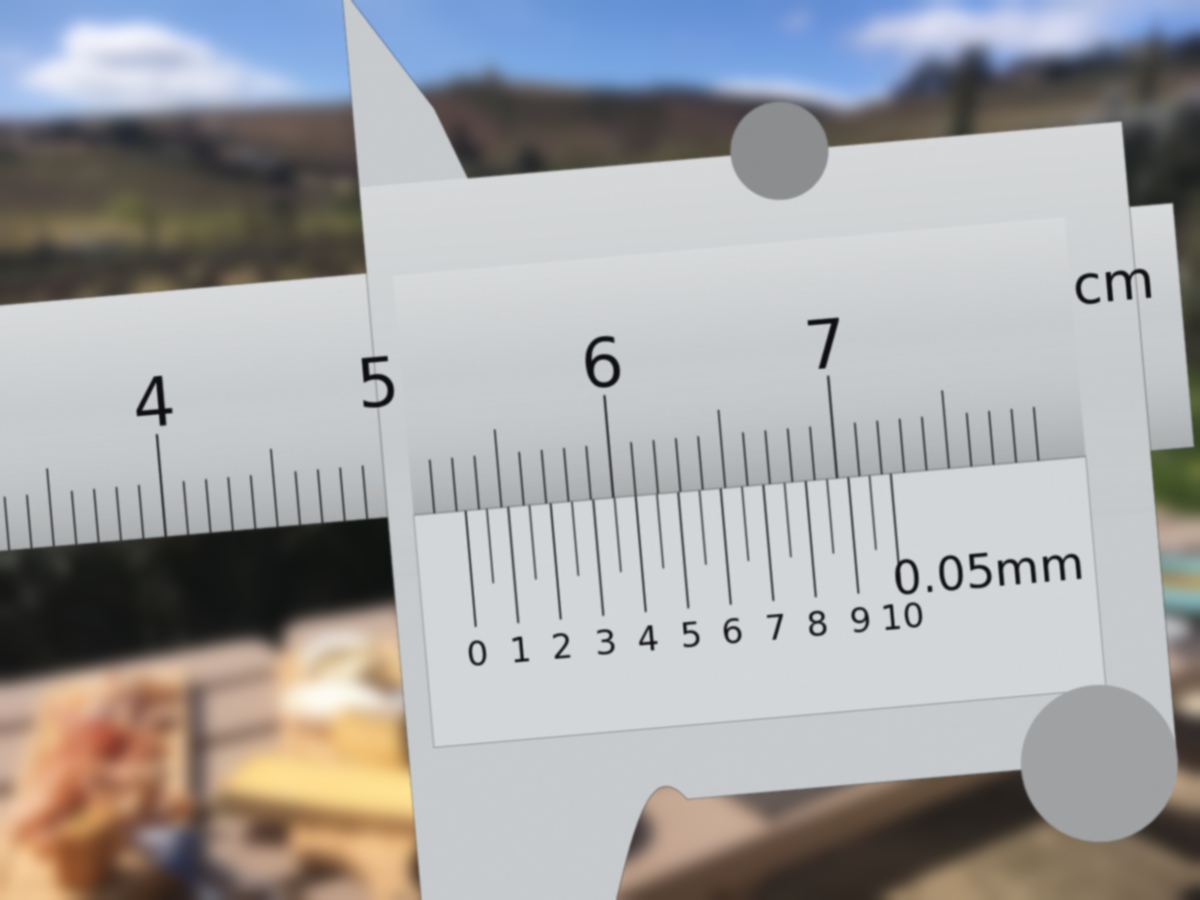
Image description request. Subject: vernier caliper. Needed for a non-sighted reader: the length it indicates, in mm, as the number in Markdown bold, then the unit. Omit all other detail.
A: **53.4** mm
